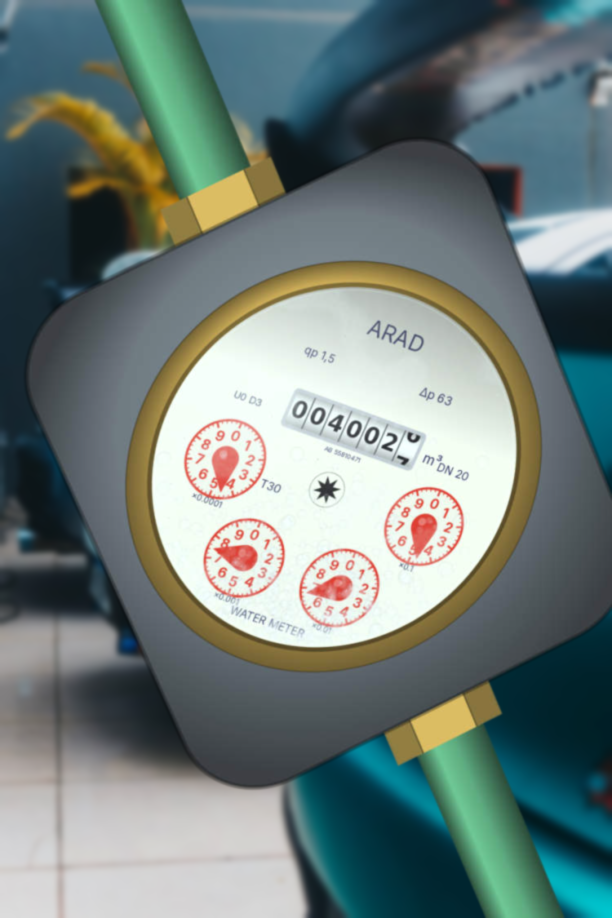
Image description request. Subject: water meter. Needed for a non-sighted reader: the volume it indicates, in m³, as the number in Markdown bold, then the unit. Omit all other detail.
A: **40026.4674** m³
